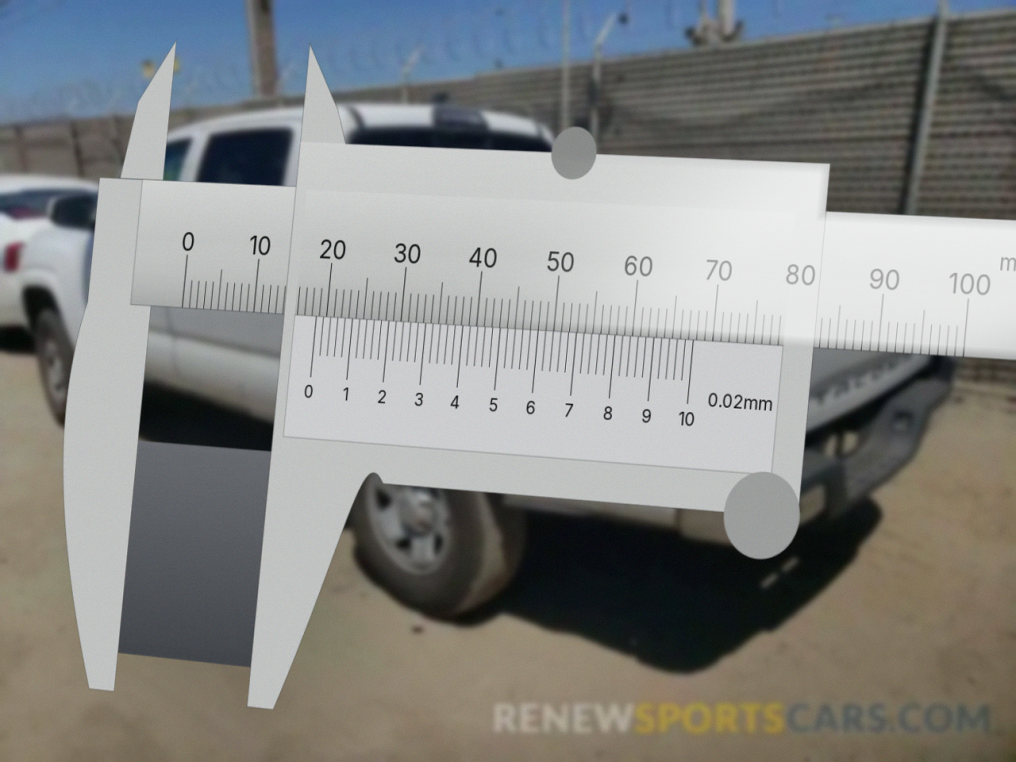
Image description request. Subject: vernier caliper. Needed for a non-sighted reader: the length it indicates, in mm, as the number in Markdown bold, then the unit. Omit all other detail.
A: **18.6** mm
